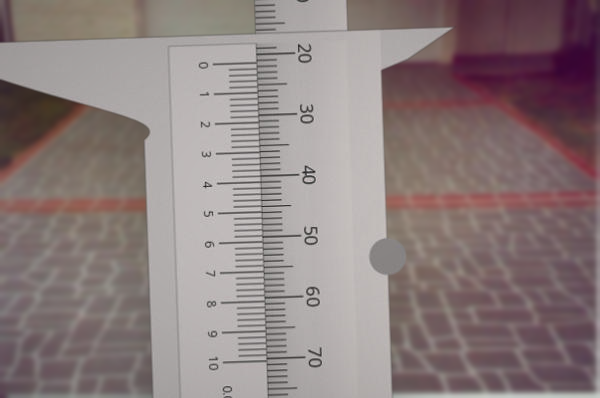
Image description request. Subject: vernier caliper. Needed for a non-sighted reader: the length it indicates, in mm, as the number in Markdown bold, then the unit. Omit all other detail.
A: **21.4** mm
